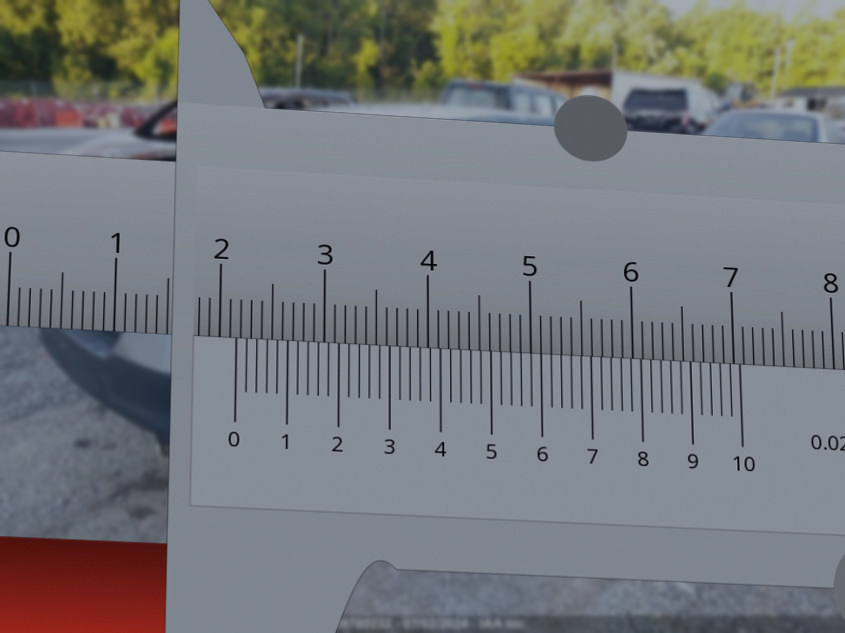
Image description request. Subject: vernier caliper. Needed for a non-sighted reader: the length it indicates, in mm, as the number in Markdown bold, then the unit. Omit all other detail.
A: **21.6** mm
